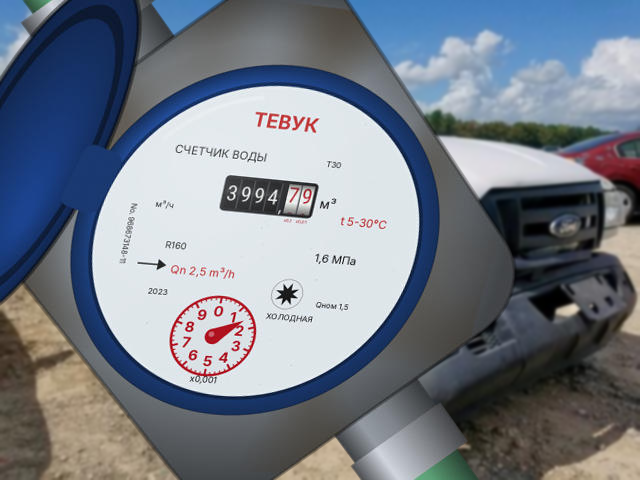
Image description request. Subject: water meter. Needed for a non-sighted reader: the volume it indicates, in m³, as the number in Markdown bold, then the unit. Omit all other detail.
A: **3994.791** m³
